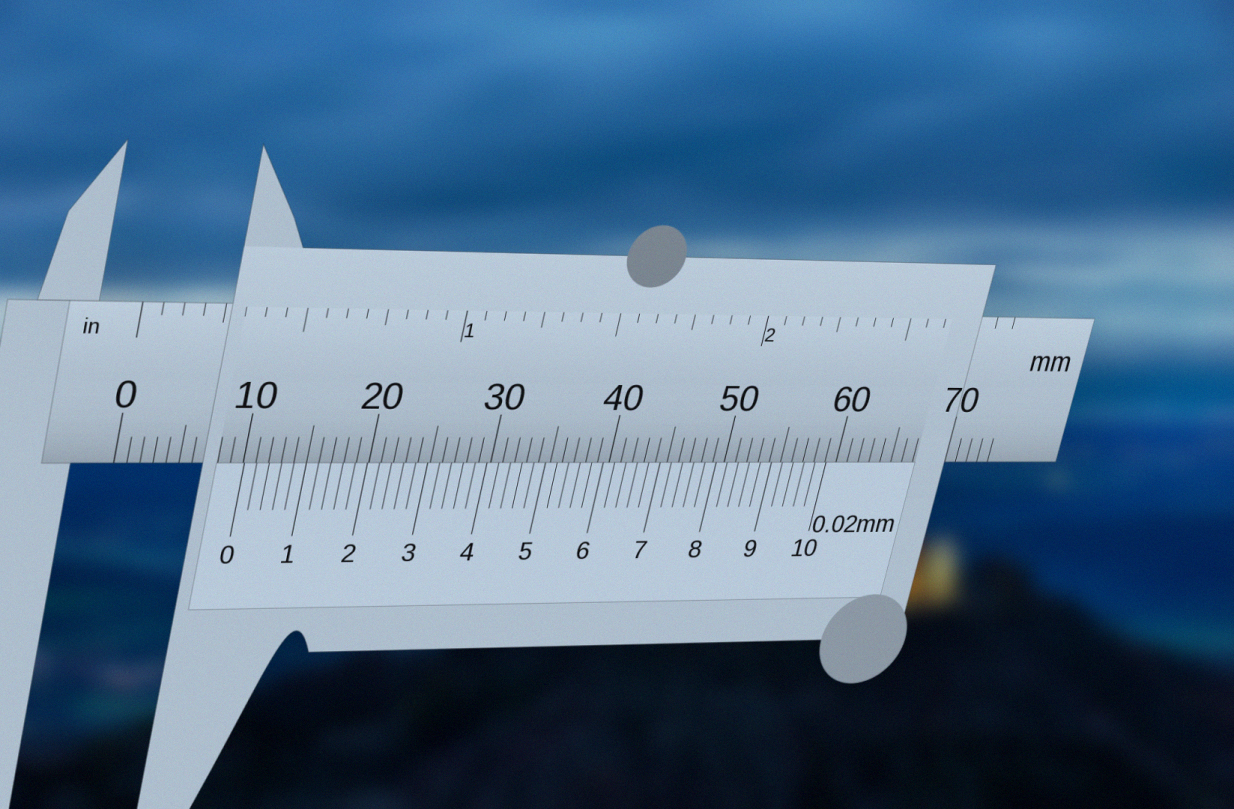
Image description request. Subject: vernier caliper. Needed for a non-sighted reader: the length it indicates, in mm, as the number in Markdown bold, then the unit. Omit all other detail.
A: **10.1** mm
